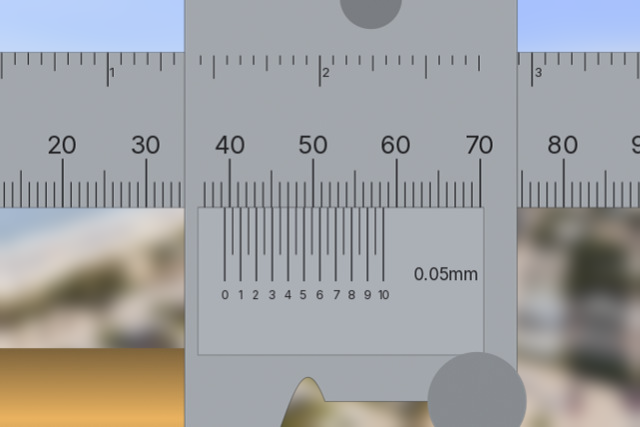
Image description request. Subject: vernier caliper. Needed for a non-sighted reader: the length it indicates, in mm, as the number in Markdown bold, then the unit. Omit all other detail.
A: **39.4** mm
